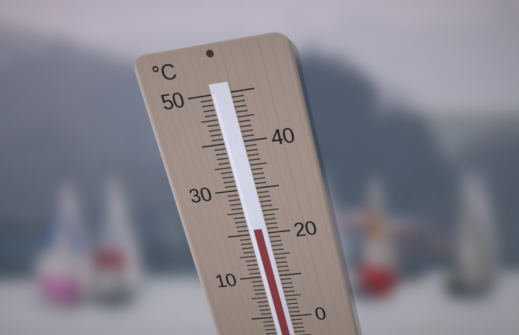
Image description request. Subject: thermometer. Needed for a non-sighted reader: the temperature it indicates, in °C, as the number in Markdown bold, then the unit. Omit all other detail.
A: **21** °C
